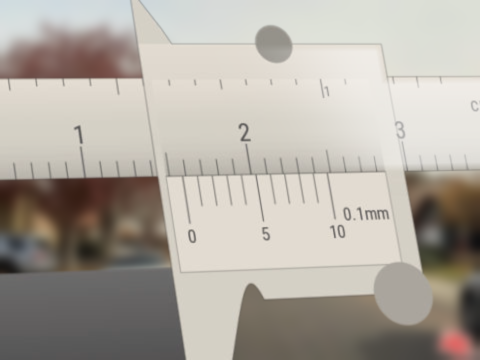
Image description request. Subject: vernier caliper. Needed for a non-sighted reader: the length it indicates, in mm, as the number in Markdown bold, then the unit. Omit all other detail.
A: **15.8** mm
